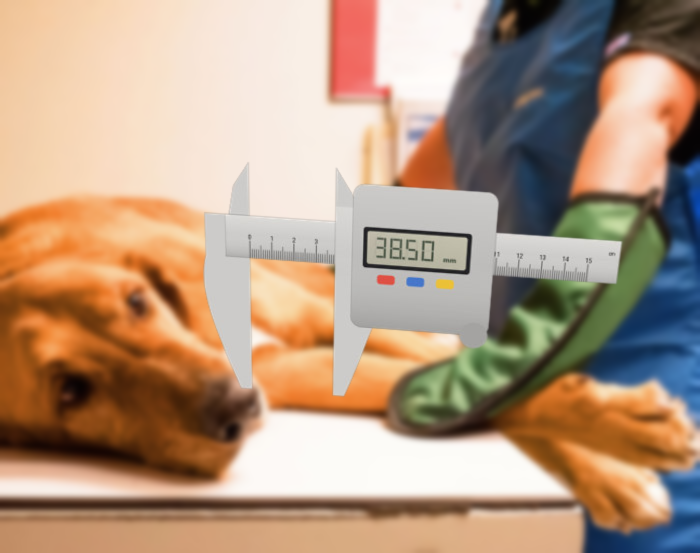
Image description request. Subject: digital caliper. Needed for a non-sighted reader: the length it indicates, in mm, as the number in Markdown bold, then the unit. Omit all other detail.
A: **38.50** mm
